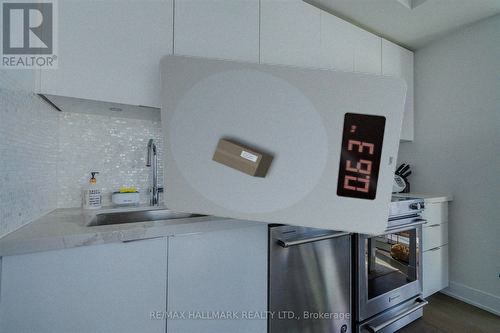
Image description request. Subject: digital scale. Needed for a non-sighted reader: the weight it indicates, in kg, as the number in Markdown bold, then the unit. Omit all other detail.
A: **0.63** kg
